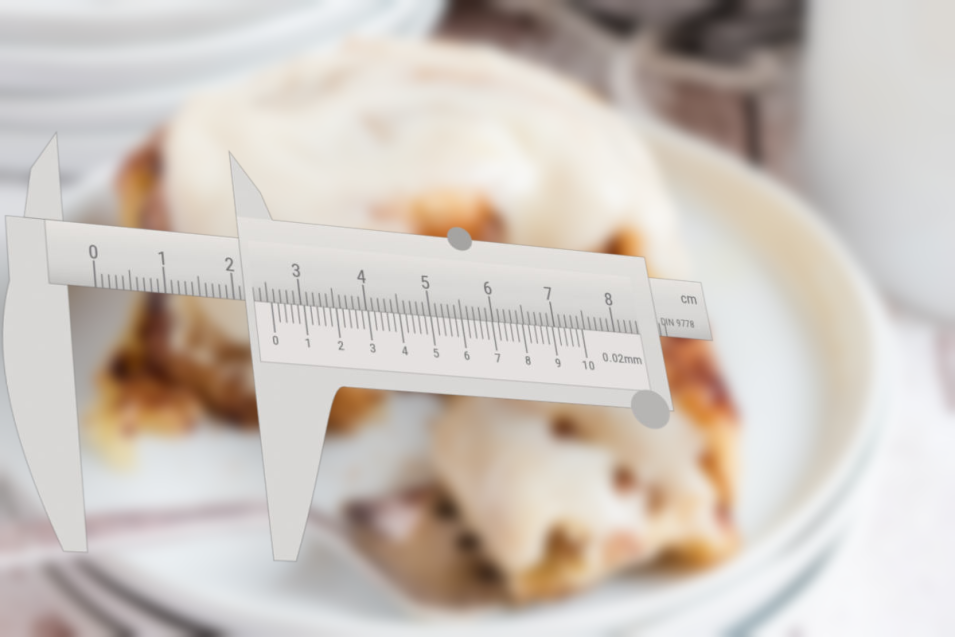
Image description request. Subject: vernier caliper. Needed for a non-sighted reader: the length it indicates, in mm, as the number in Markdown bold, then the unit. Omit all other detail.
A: **25.6** mm
